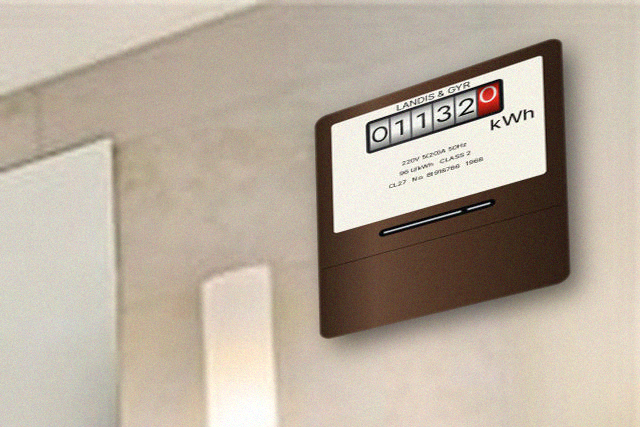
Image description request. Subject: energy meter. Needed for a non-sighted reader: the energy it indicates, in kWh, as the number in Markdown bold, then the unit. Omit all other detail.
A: **1132.0** kWh
